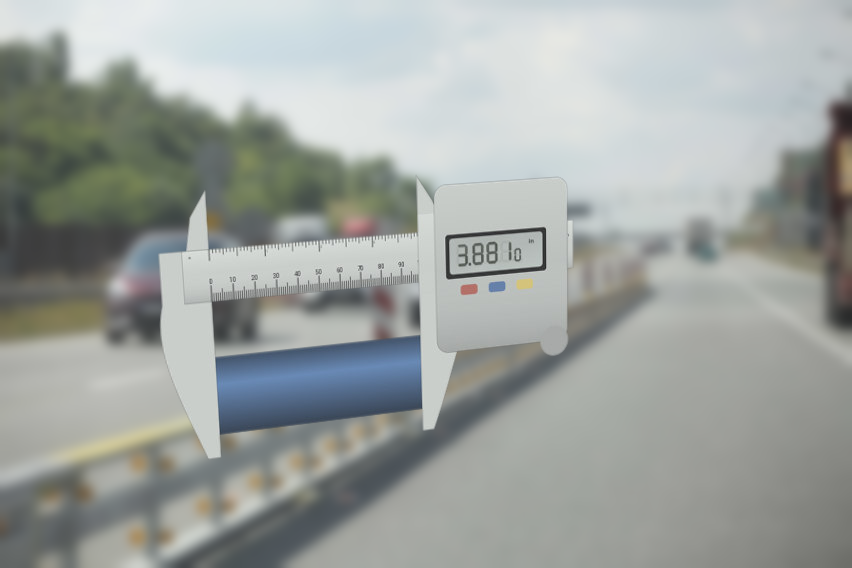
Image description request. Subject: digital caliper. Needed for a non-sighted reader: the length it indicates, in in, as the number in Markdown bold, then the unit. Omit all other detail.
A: **3.8810** in
